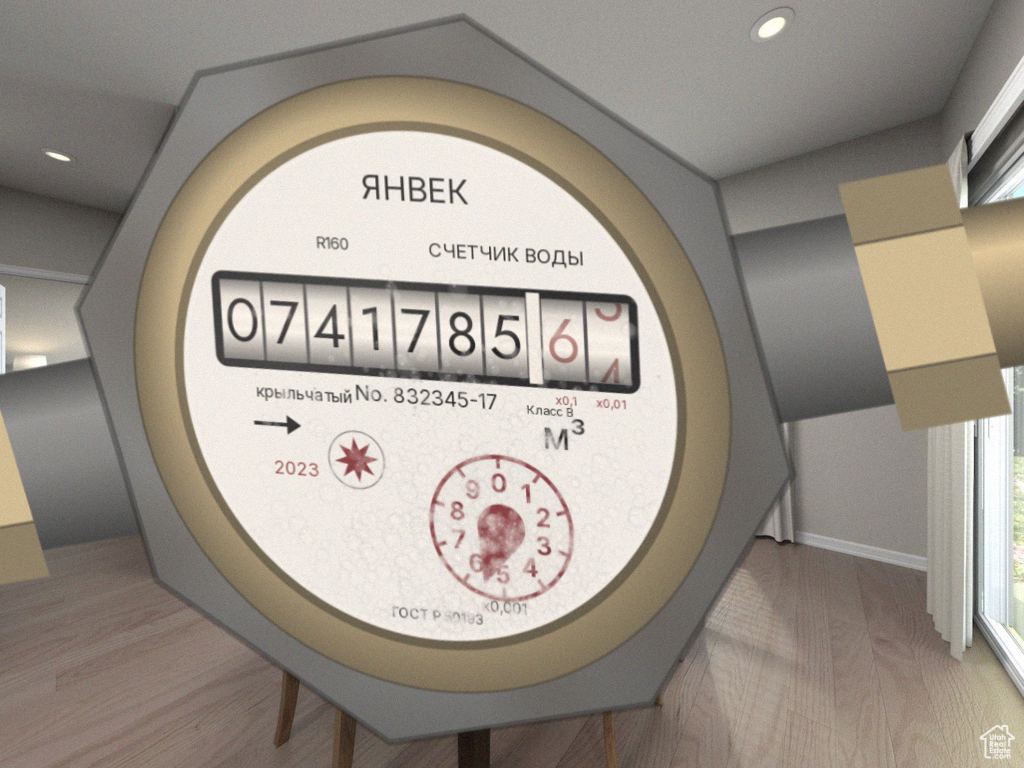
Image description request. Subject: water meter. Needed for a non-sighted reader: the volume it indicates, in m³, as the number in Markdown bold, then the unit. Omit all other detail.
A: **741785.635** m³
